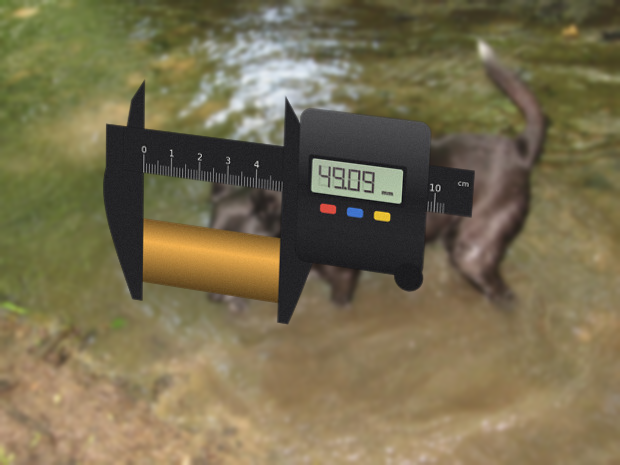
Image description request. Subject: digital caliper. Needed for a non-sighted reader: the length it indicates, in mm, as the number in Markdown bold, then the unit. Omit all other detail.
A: **49.09** mm
